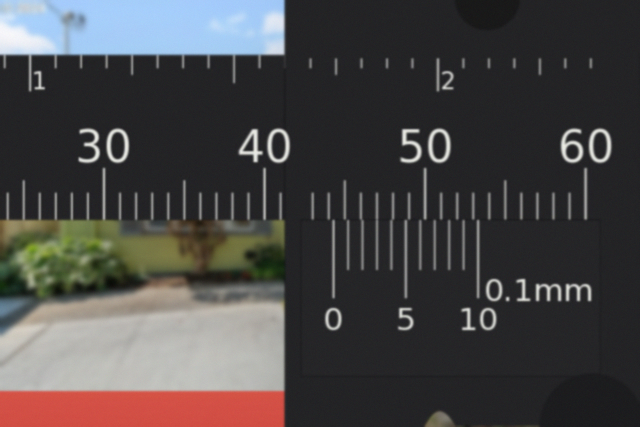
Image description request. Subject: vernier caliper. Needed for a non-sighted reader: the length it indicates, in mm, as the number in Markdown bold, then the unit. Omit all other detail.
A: **44.3** mm
